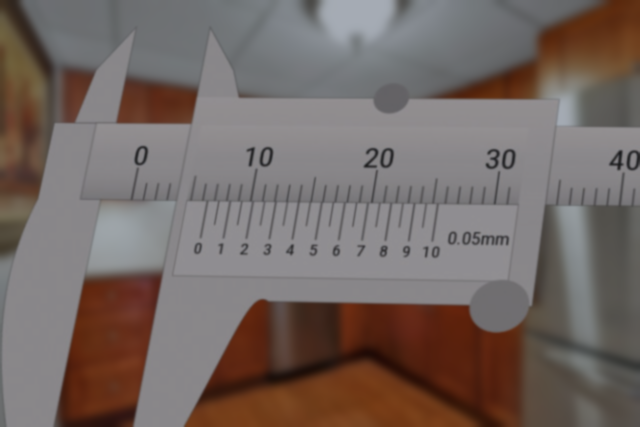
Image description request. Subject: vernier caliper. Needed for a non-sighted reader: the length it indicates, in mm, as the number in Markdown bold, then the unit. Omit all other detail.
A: **6.4** mm
